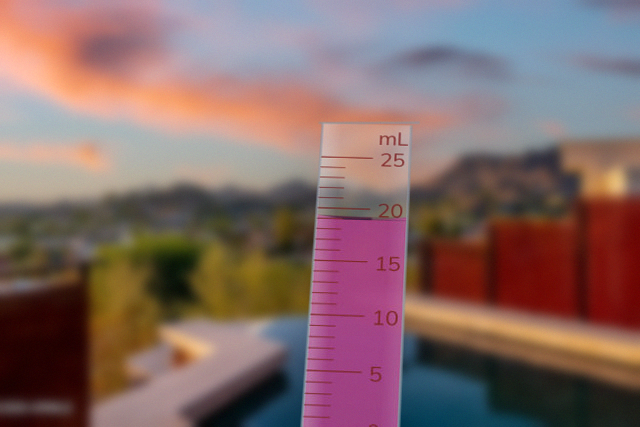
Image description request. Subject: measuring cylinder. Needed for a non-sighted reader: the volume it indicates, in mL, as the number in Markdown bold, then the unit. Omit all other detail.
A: **19** mL
